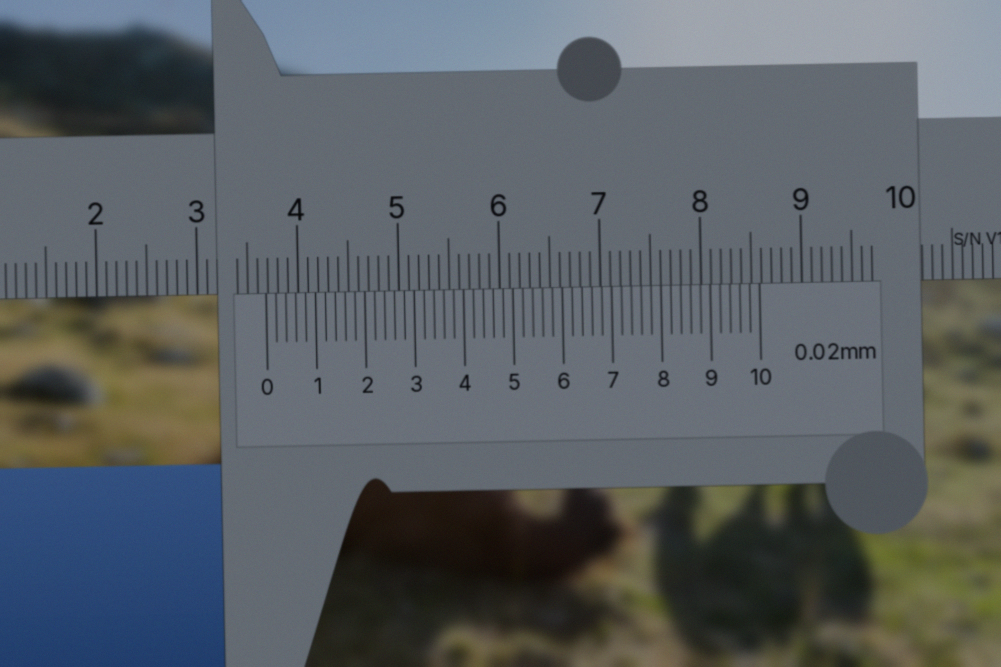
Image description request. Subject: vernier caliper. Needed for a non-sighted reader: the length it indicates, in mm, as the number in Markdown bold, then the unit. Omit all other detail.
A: **36.8** mm
